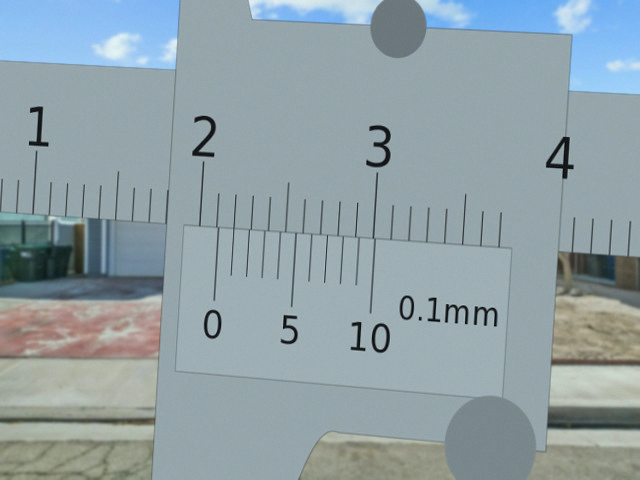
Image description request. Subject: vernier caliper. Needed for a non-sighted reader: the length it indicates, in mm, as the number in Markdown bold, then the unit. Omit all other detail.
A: **21.1** mm
